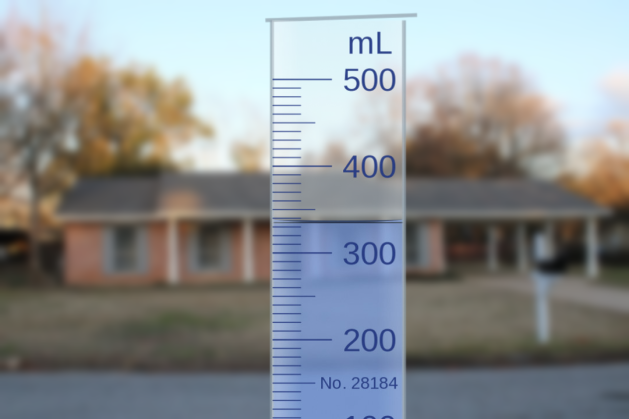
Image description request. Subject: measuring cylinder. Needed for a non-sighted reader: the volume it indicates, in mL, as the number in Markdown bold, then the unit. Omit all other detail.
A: **335** mL
